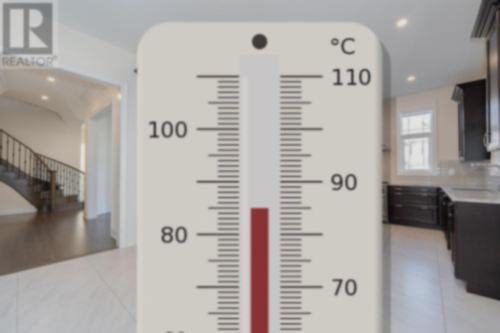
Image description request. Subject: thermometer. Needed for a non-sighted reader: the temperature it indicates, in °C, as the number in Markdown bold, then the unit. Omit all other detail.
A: **85** °C
